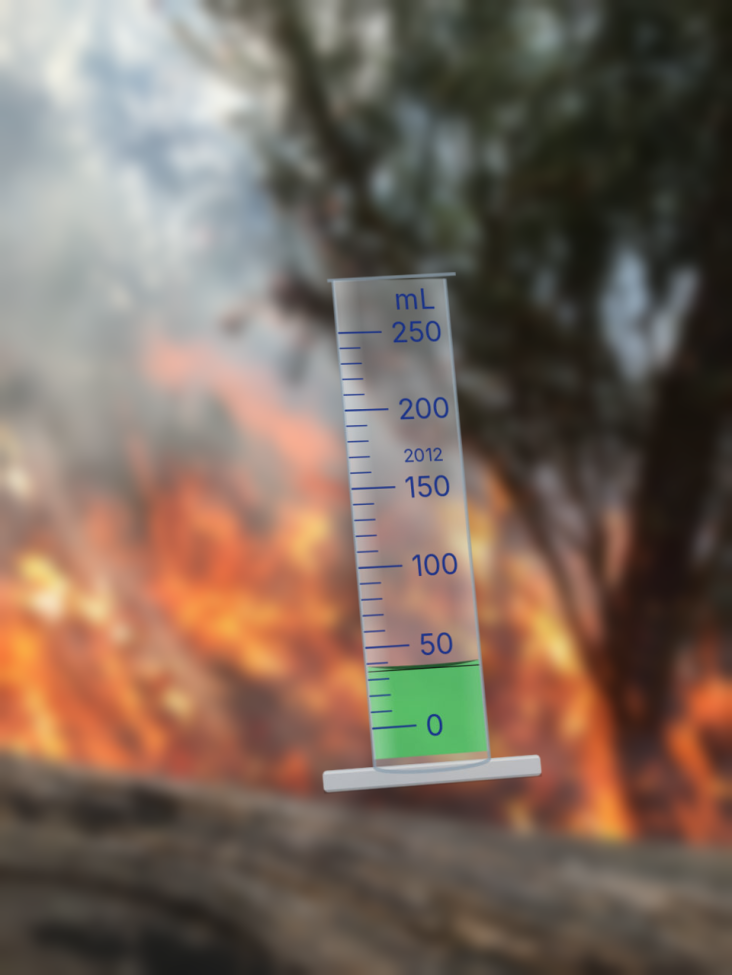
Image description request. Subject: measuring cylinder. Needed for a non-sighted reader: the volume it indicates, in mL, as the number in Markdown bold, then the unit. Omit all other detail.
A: **35** mL
